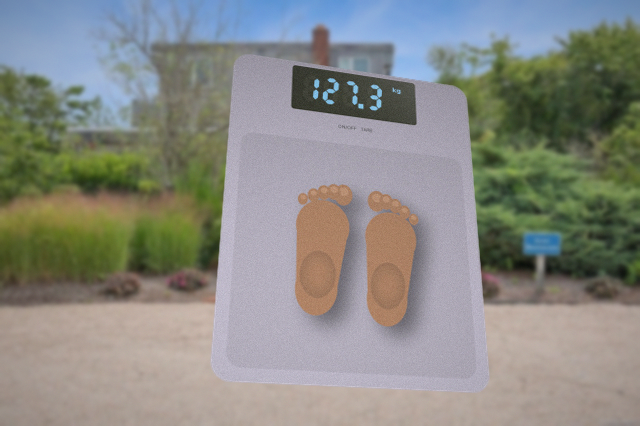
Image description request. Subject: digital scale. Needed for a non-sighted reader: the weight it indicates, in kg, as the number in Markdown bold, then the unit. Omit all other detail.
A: **127.3** kg
